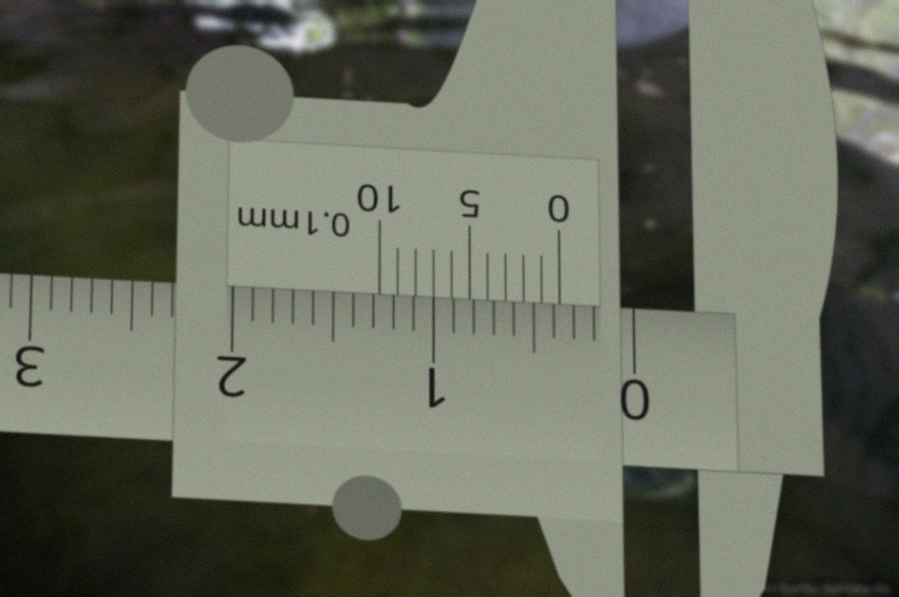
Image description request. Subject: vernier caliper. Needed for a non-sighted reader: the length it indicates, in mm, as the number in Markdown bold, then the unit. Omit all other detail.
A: **3.7** mm
